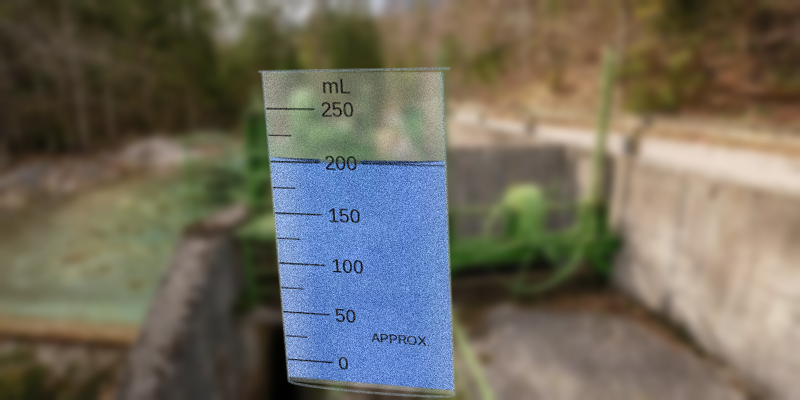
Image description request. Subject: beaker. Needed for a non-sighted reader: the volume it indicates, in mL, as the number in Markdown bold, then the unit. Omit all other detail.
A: **200** mL
